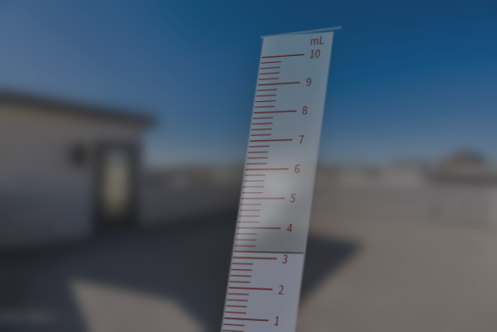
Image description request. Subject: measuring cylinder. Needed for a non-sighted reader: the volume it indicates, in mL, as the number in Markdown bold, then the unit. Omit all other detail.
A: **3.2** mL
